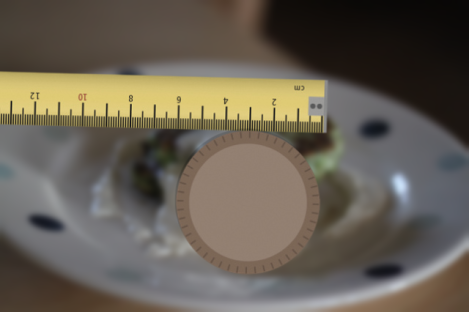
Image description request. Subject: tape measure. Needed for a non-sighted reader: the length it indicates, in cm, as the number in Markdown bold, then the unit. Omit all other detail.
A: **6** cm
